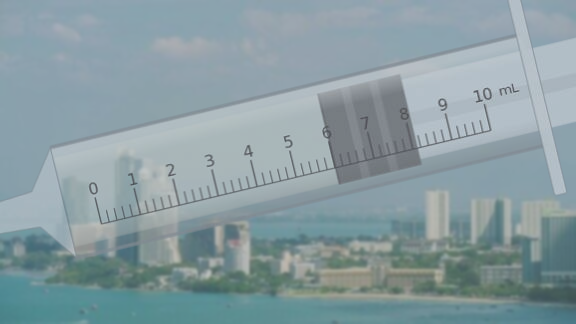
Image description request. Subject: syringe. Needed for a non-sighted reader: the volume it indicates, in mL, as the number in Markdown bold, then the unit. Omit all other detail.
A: **6** mL
